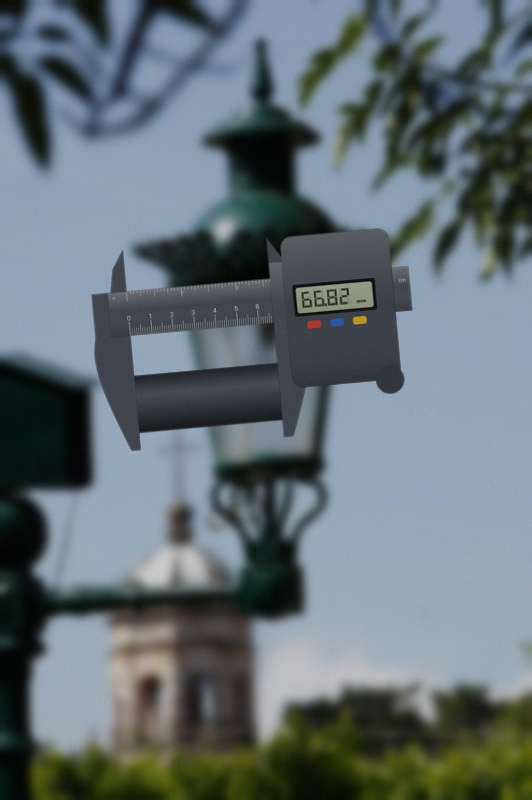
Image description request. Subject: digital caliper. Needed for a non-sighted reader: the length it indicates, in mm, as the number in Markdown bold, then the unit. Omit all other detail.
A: **66.82** mm
